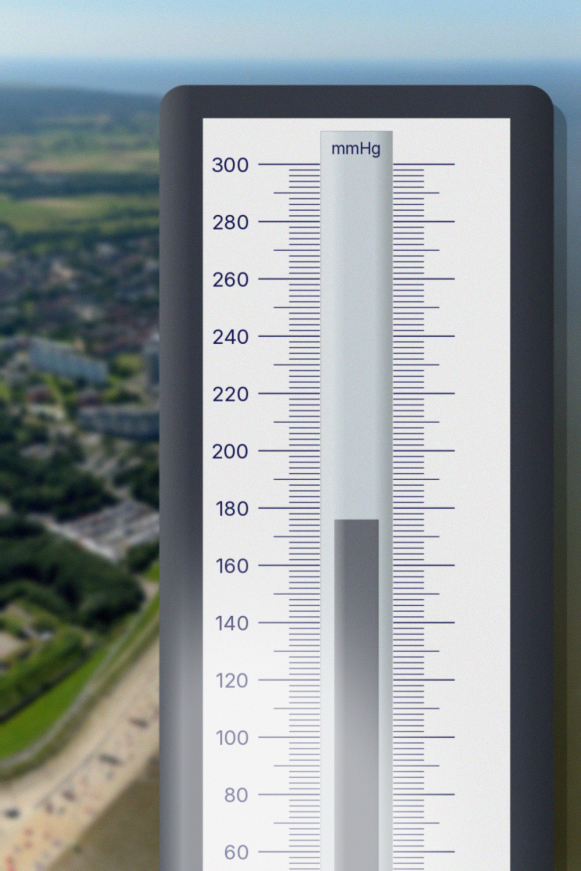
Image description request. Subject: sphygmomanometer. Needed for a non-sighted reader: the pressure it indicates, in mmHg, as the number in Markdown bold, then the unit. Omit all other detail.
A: **176** mmHg
